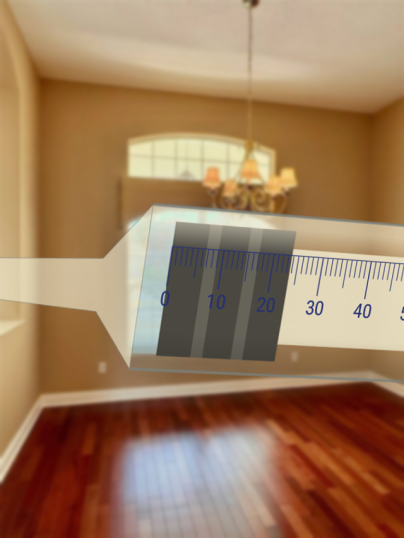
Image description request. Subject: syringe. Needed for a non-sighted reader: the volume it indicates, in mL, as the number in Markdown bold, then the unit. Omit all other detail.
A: **0** mL
